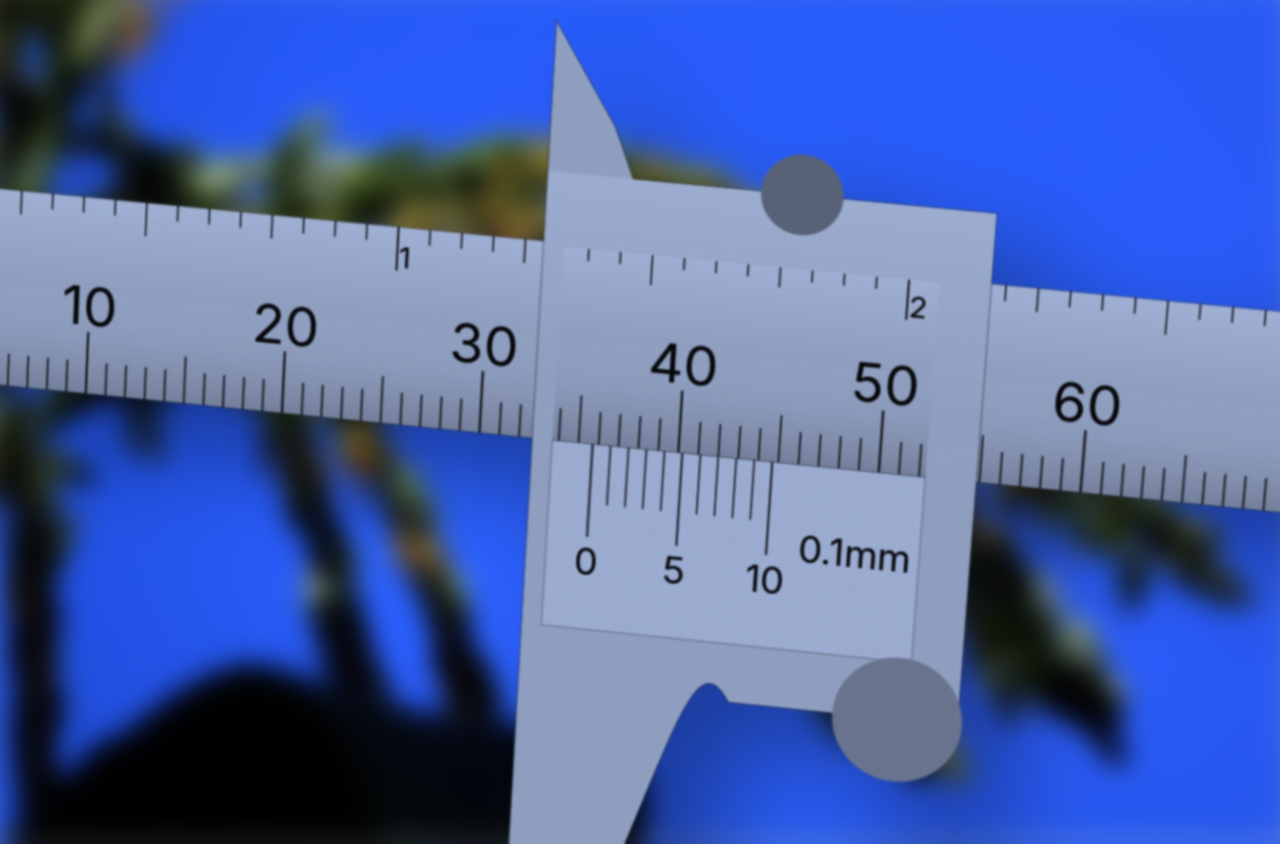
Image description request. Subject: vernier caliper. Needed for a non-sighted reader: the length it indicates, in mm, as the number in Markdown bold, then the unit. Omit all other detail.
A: **35.7** mm
